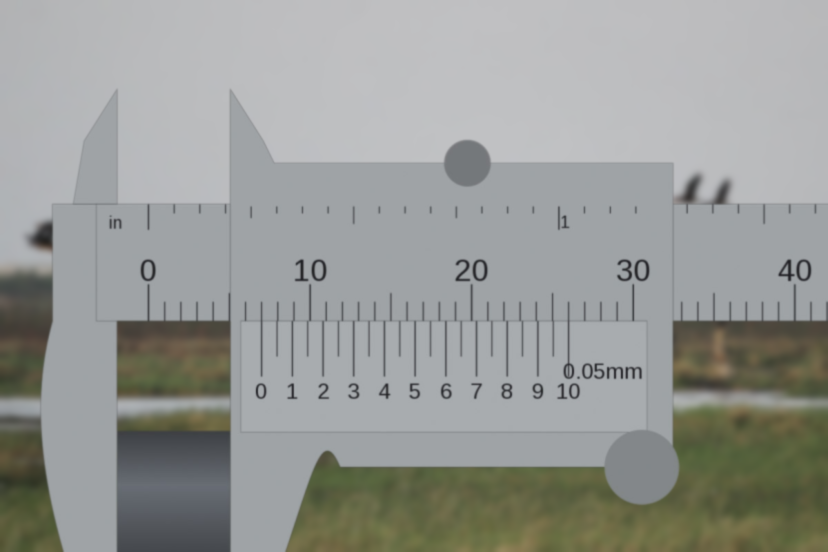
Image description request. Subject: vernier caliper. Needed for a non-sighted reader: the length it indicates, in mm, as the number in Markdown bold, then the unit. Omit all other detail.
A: **7.0** mm
